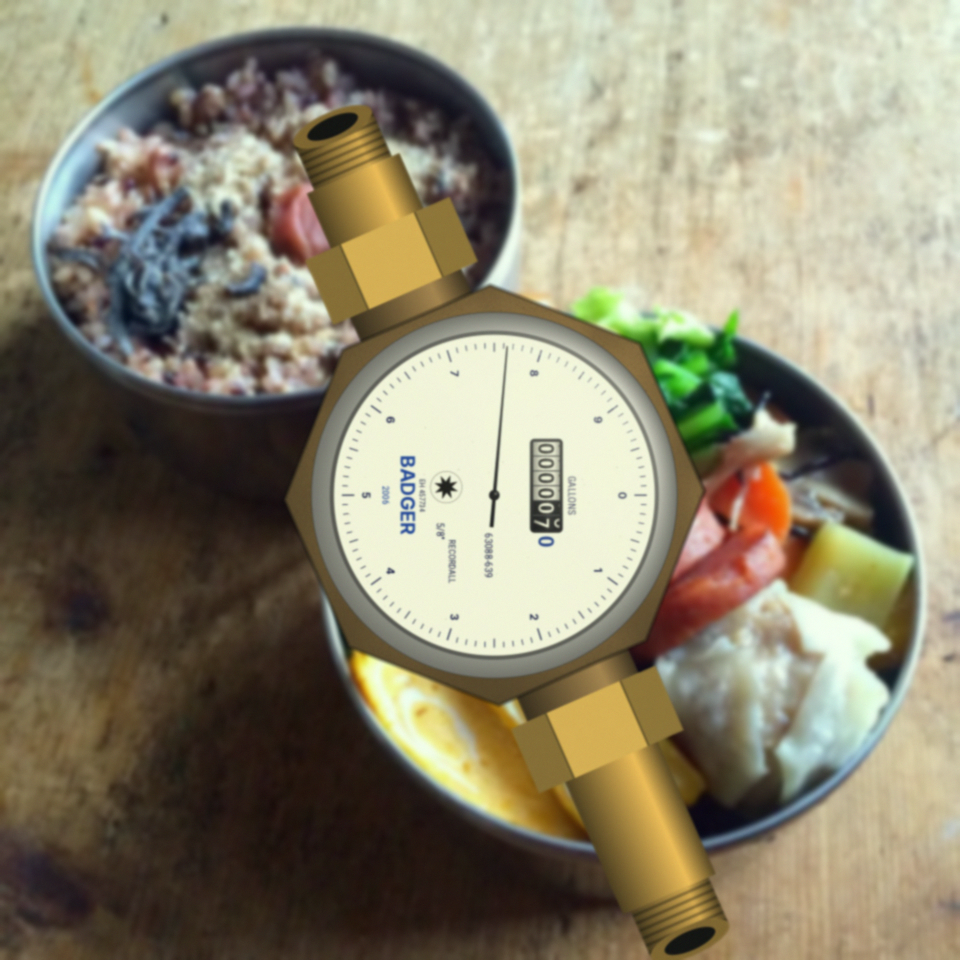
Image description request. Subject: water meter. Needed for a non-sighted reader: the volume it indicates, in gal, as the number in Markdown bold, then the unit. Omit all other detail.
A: **67.6** gal
